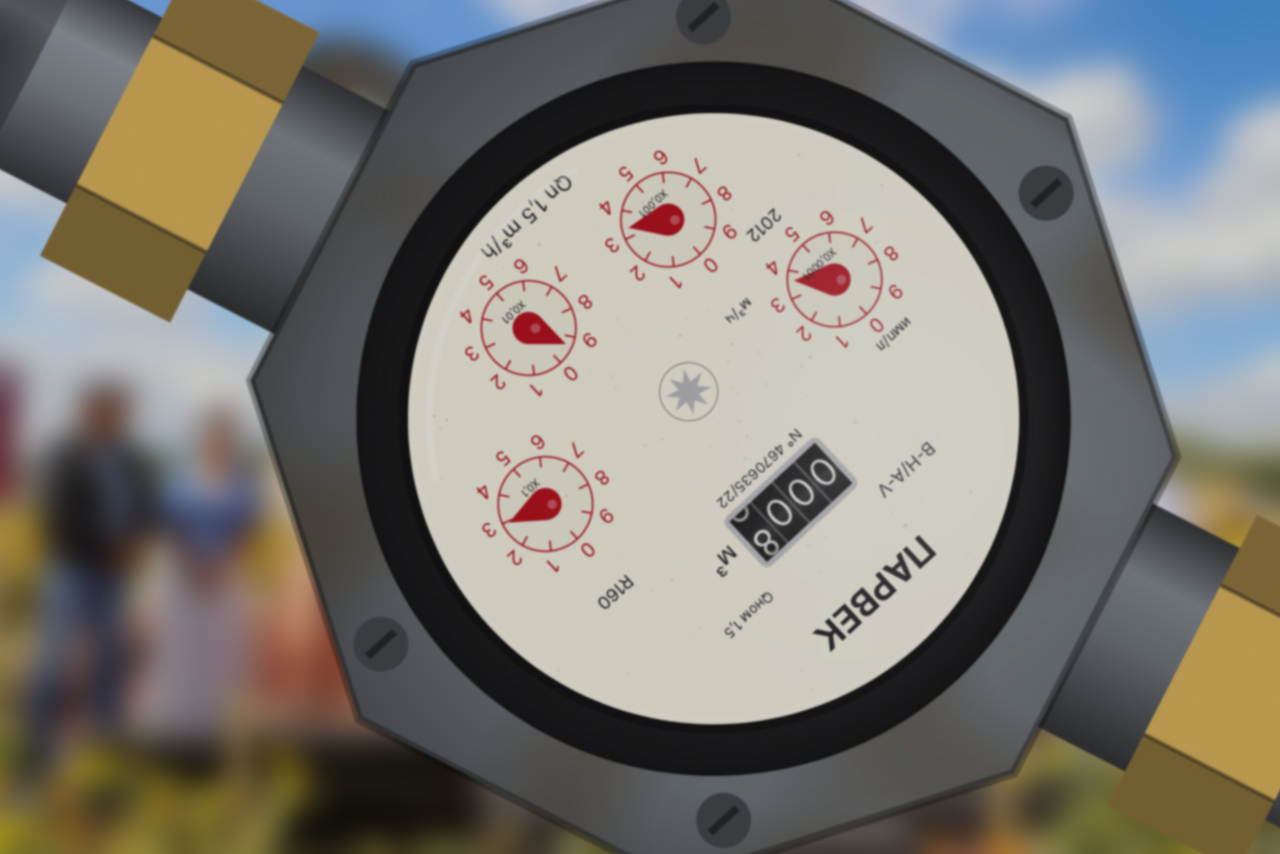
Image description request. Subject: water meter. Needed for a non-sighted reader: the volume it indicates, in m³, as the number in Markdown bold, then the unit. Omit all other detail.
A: **8.2933** m³
